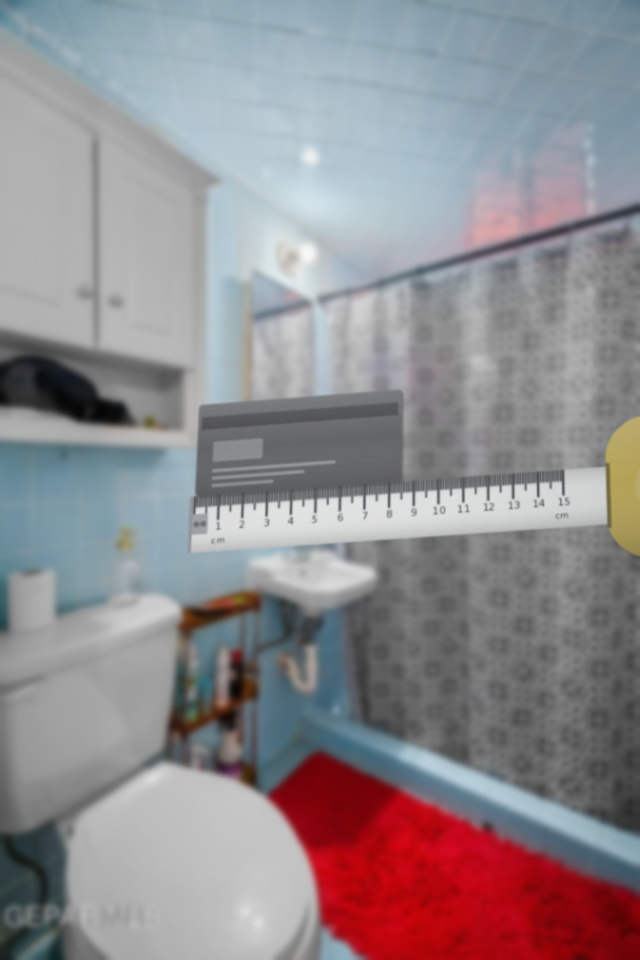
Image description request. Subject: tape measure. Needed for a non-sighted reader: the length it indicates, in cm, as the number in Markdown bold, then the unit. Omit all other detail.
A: **8.5** cm
